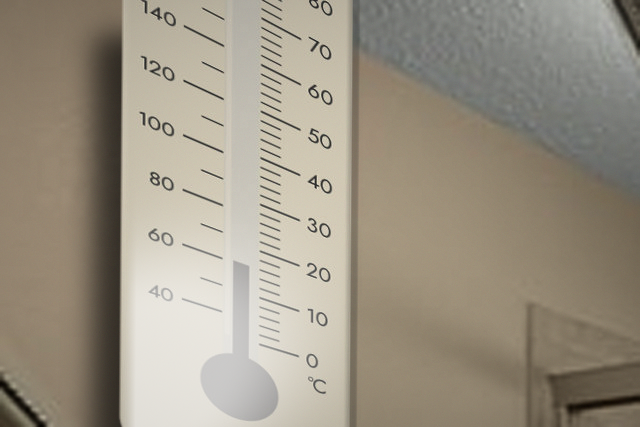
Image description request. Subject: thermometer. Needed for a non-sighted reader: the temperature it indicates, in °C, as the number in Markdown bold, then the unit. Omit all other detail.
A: **16** °C
